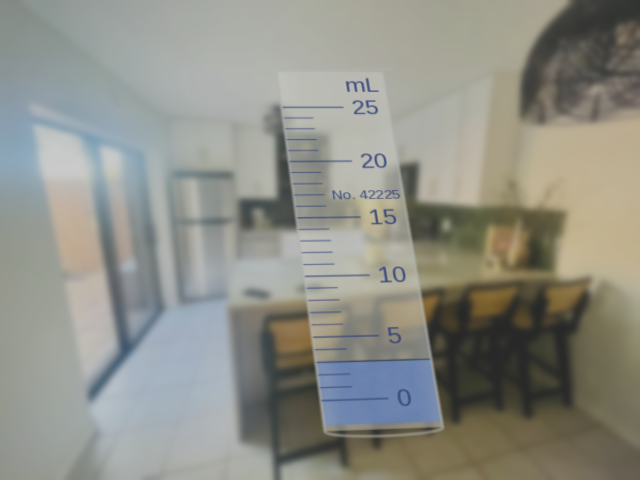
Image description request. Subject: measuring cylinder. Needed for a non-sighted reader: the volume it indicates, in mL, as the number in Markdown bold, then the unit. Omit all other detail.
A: **3** mL
